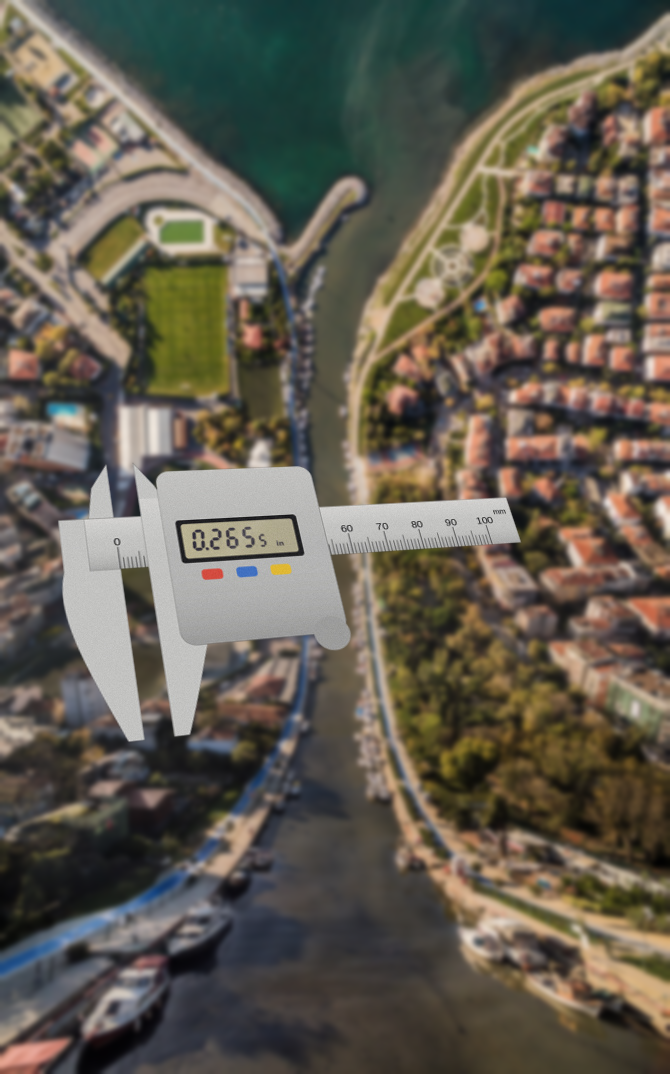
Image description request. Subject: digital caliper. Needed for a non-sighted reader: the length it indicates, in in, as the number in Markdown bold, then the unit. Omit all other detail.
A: **0.2655** in
